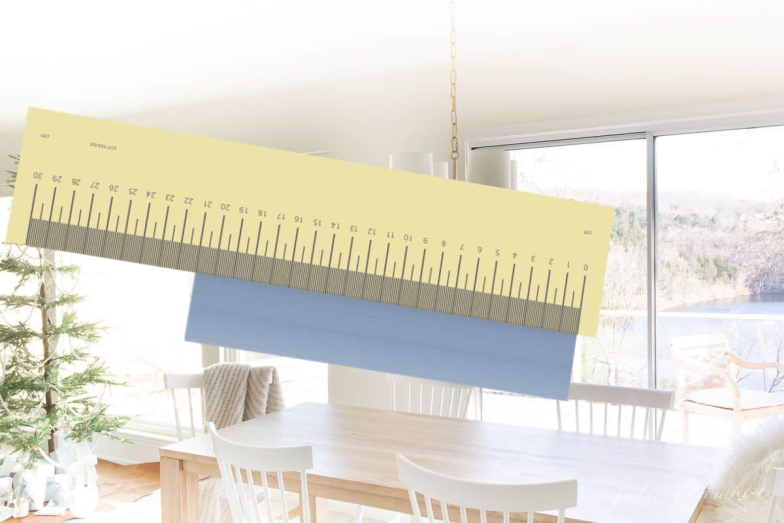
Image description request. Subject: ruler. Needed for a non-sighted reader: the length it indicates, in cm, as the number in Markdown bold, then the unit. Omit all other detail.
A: **21** cm
